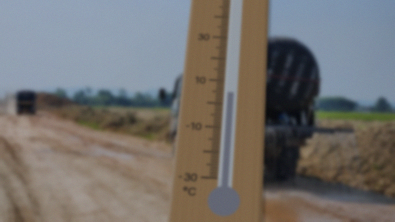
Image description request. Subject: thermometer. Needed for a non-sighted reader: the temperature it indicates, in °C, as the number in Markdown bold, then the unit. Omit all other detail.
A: **5** °C
